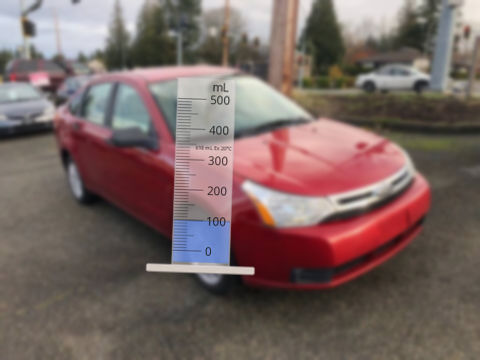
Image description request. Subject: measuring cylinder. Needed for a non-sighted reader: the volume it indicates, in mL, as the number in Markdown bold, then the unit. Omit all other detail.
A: **100** mL
